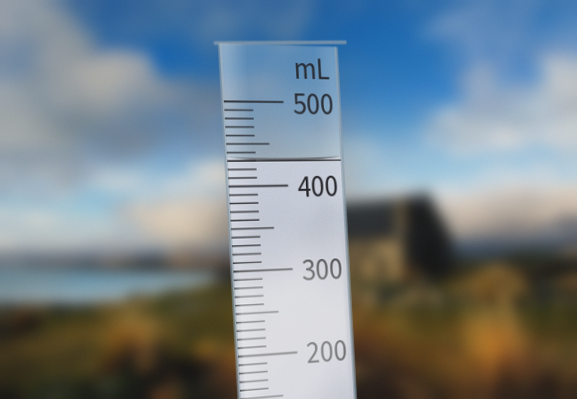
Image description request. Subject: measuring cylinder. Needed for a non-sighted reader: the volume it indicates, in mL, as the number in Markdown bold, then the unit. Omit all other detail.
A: **430** mL
